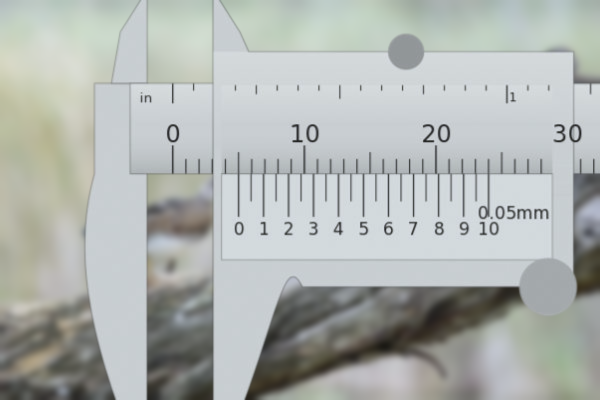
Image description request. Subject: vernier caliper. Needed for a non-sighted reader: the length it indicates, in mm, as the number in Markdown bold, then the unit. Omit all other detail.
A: **5.0** mm
